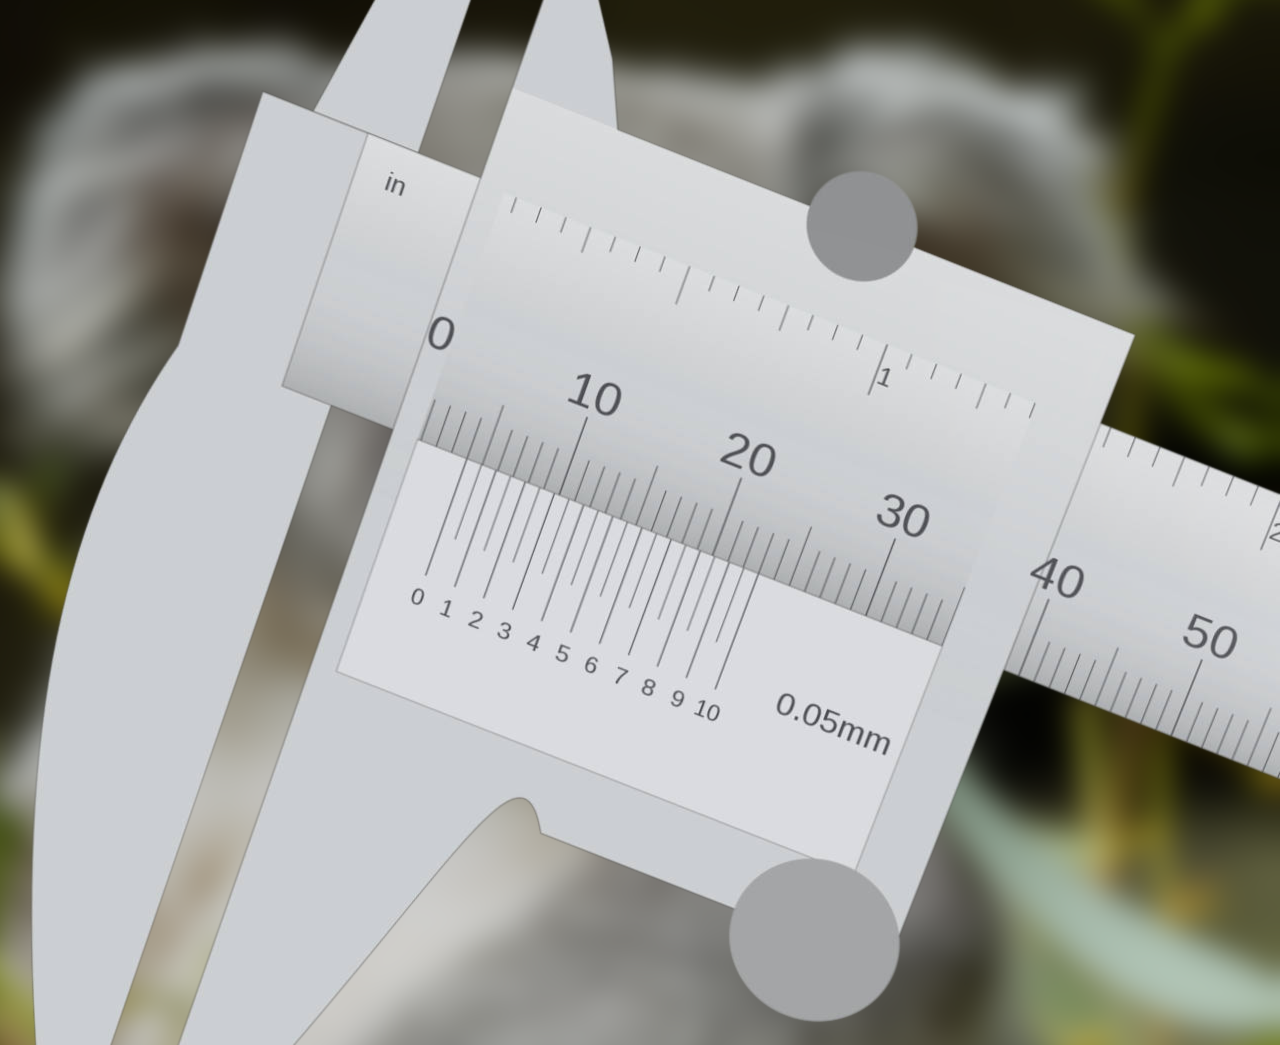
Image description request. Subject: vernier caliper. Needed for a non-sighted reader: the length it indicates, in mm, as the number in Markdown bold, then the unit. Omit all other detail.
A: **4.0** mm
